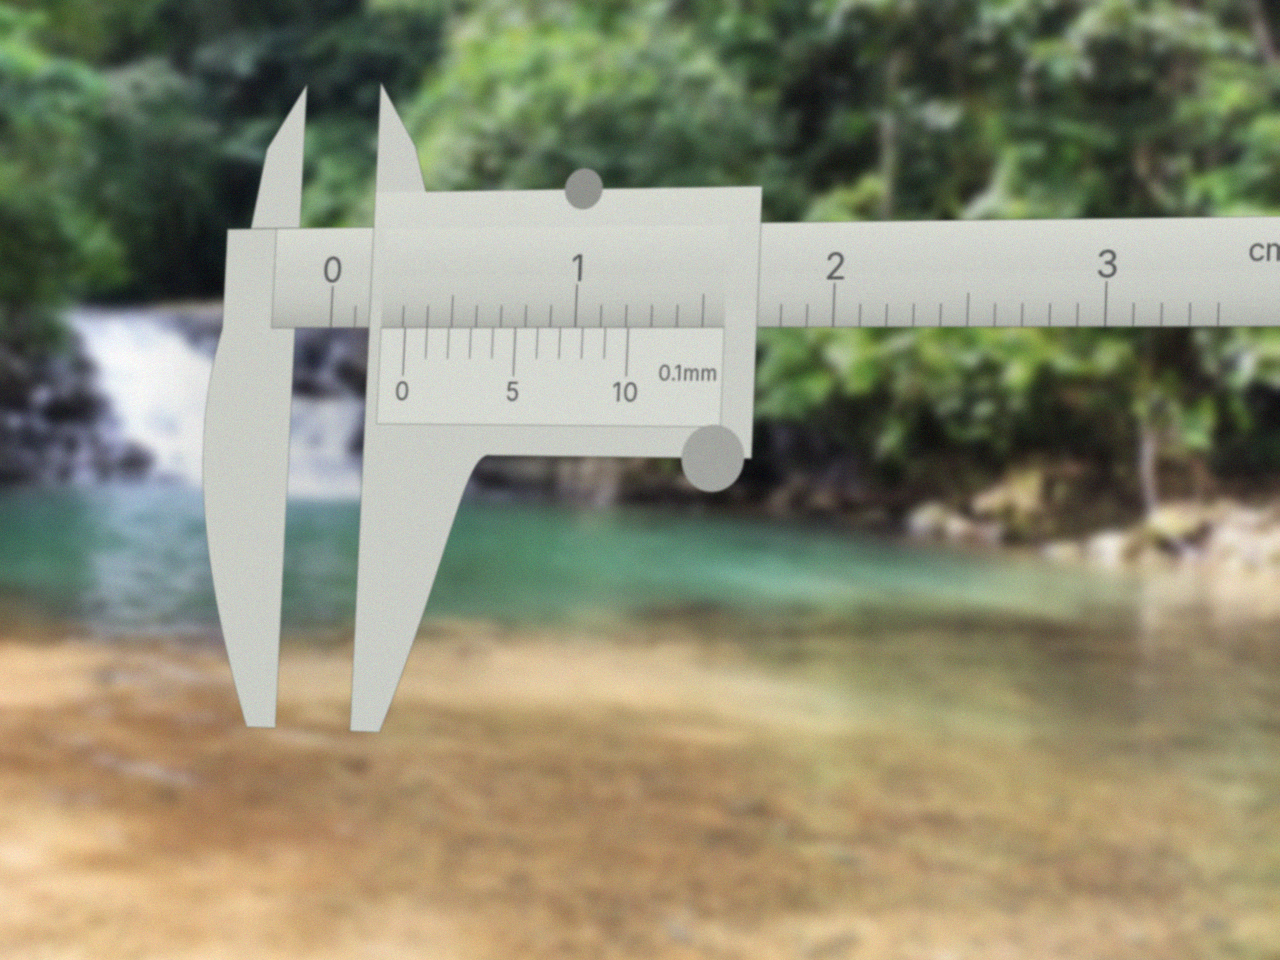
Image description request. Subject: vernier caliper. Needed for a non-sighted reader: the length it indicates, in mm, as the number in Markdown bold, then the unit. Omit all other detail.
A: **3.1** mm
